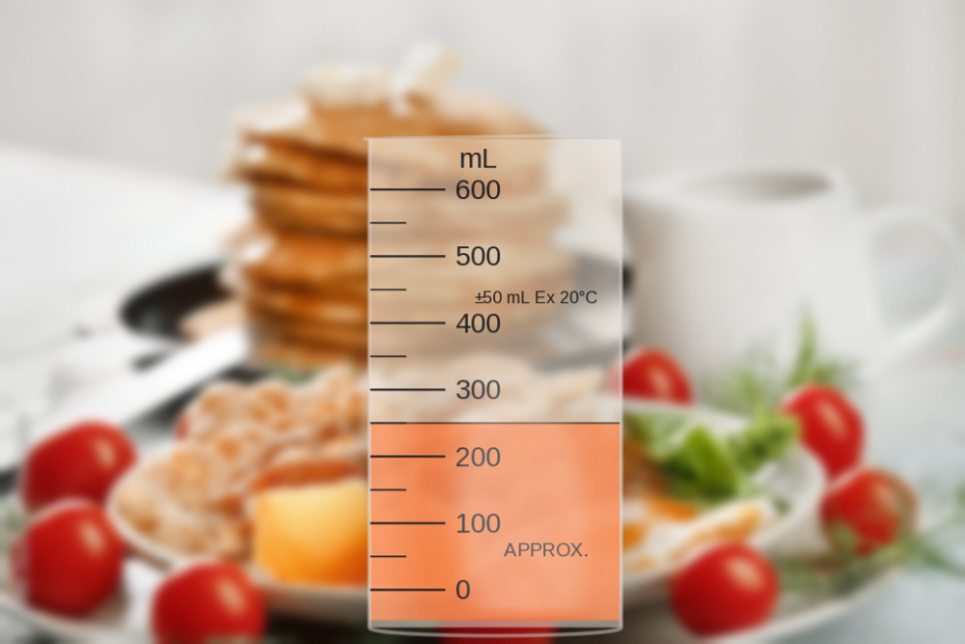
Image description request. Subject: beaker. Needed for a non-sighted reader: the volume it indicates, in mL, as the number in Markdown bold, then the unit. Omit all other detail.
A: **250** mL
